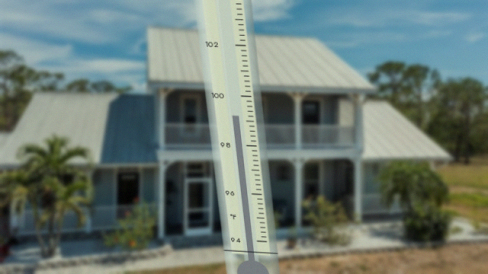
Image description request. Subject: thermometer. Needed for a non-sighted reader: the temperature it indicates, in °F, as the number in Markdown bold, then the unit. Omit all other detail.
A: **99.2** °F
